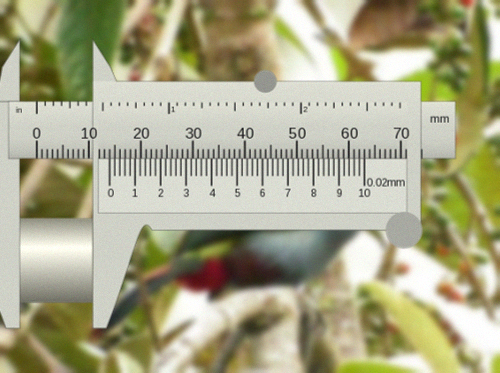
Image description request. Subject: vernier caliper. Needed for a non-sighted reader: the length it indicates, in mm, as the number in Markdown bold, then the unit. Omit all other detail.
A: **14.0** mm
